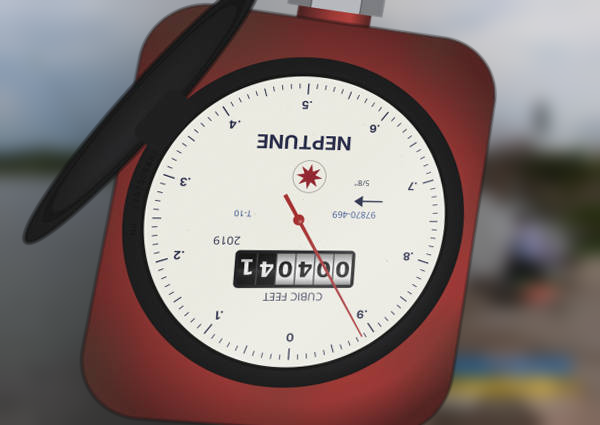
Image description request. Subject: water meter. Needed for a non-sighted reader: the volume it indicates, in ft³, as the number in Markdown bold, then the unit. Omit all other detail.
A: **4040.91** ft³
